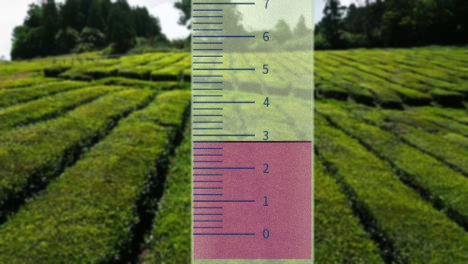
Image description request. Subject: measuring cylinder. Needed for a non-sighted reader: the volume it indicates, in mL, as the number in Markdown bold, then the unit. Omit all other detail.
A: **2.8** mL
